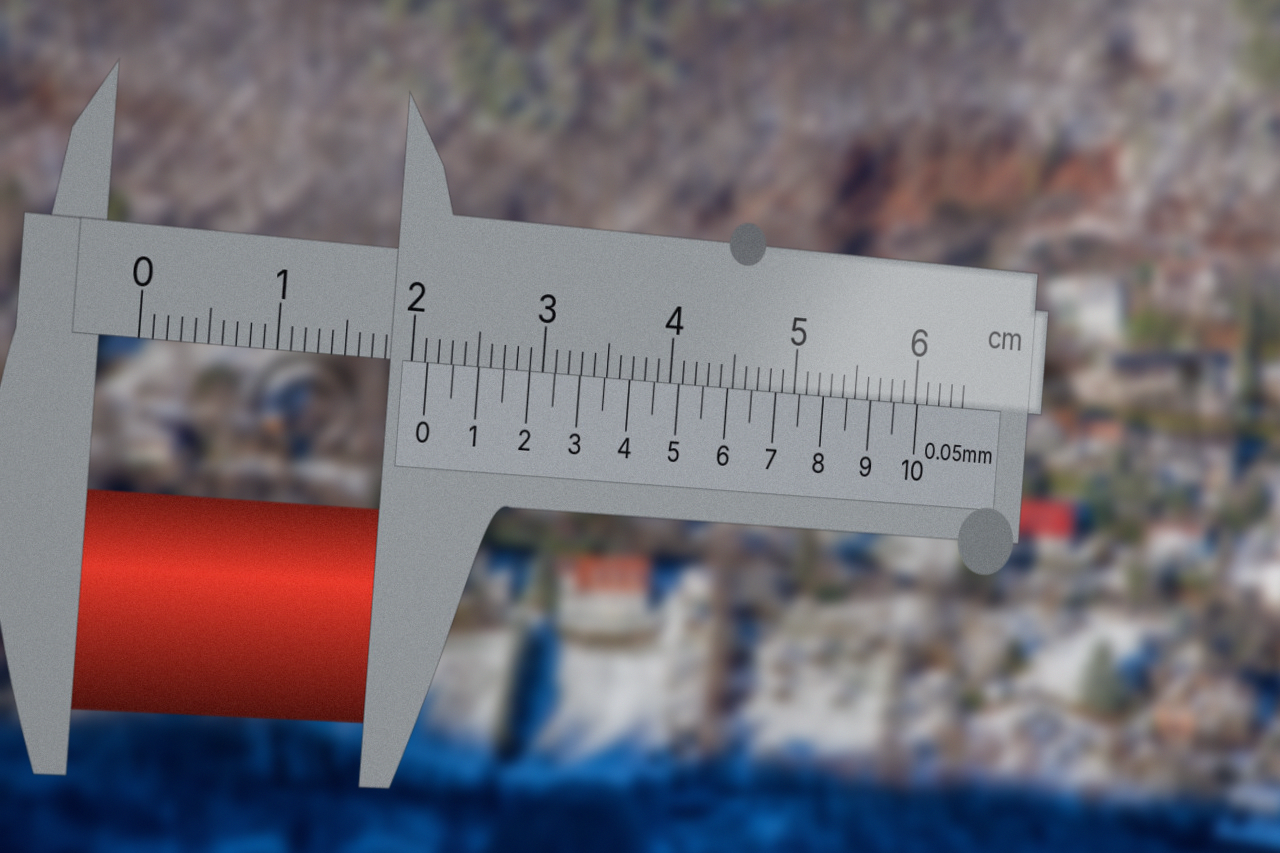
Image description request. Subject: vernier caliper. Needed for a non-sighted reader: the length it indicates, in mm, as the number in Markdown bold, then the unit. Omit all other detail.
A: **21.2** mm
